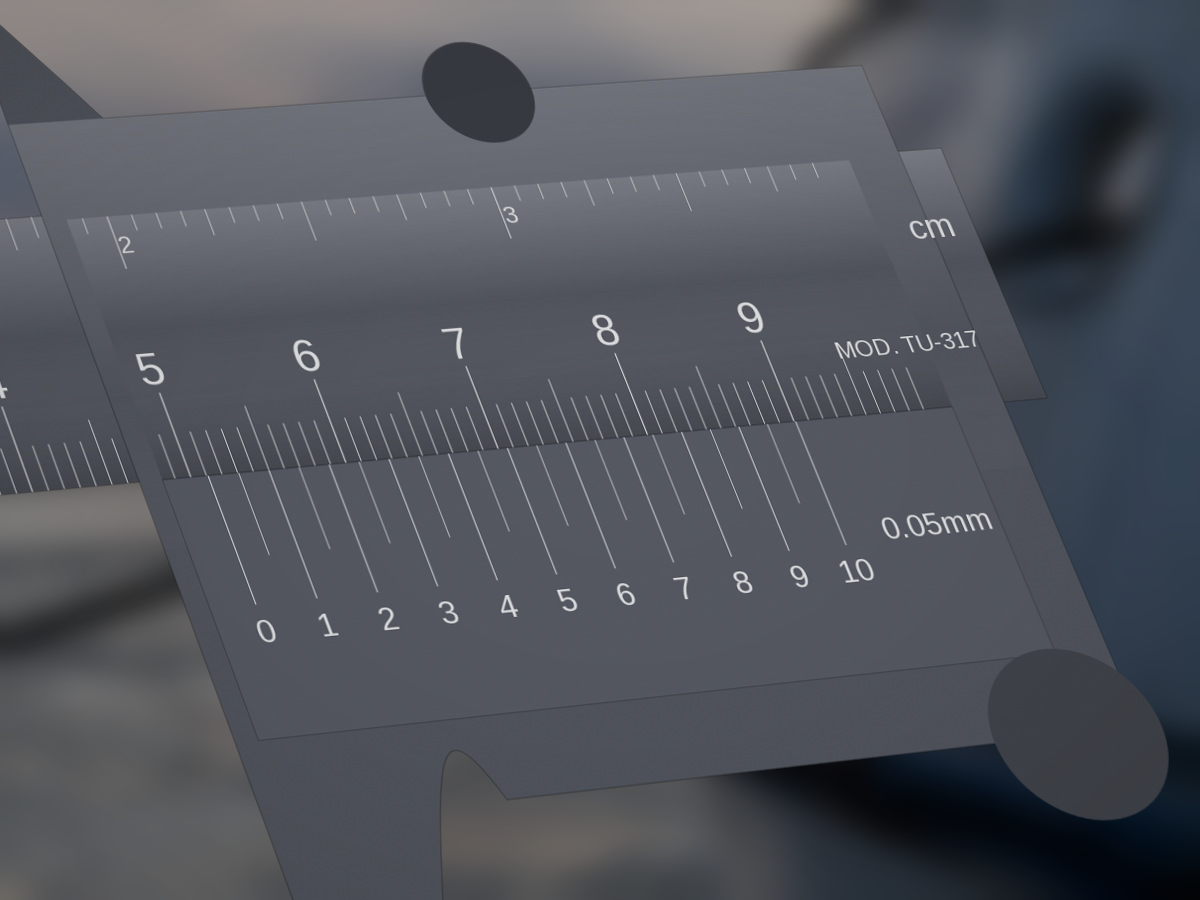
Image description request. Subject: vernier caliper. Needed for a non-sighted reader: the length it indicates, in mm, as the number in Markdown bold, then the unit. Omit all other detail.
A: **51.1** mm
